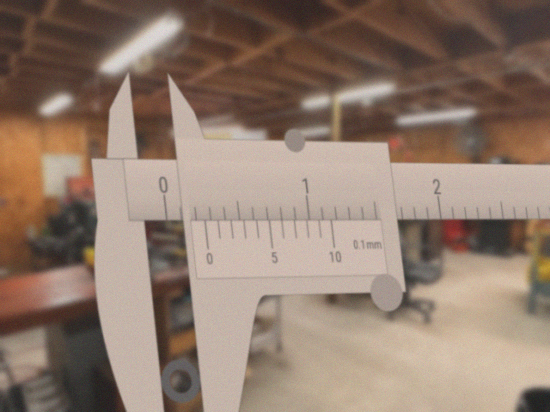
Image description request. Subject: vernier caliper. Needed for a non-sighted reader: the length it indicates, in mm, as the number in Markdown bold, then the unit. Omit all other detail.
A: **2.6** mm
